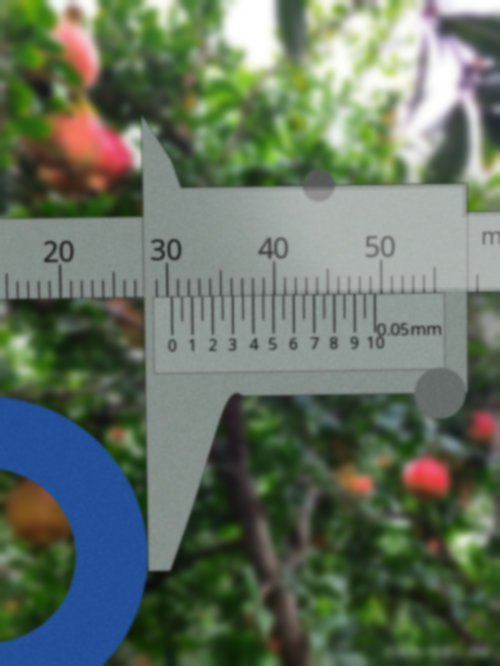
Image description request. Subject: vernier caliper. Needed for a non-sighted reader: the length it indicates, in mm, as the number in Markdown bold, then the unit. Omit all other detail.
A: **30.4** mm
